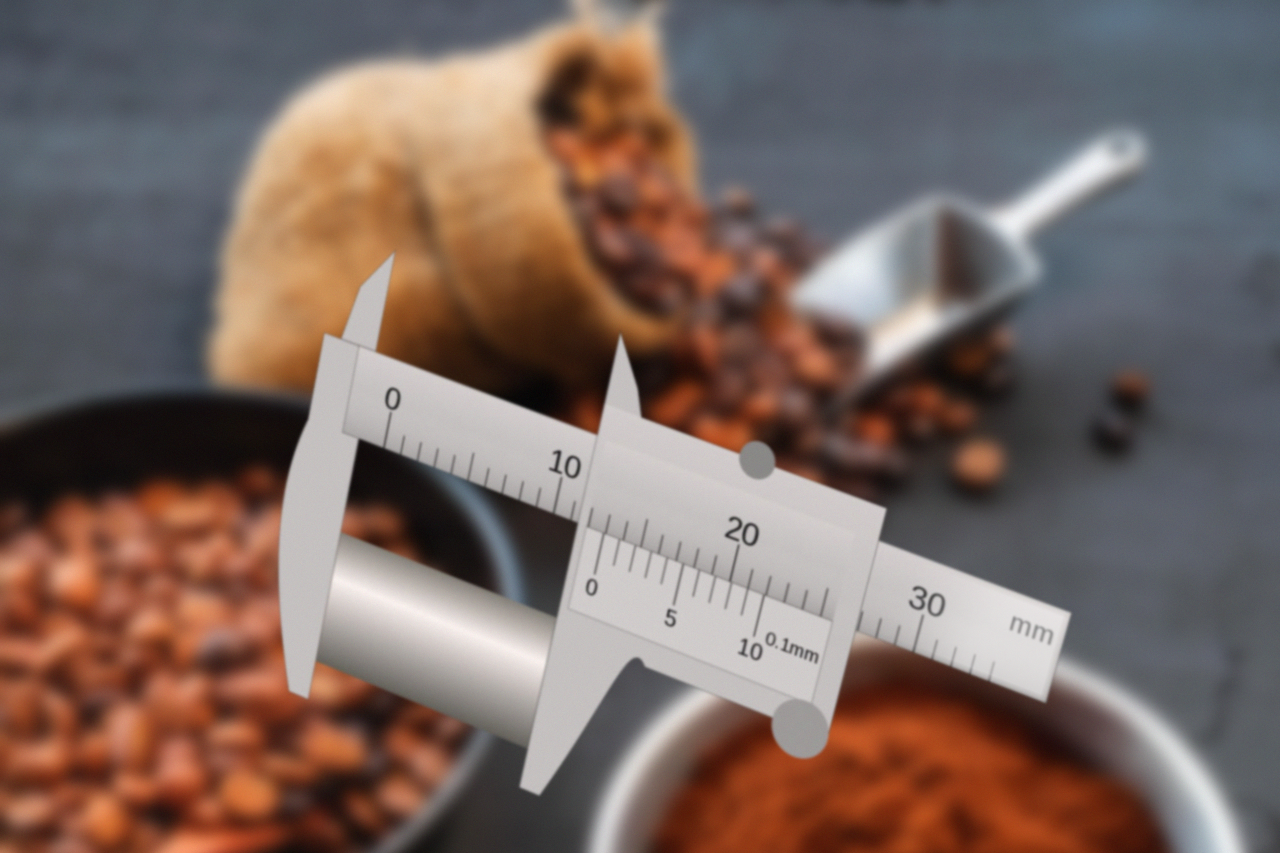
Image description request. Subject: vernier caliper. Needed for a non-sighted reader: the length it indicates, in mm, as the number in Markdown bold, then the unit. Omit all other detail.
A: **12.9** mm
